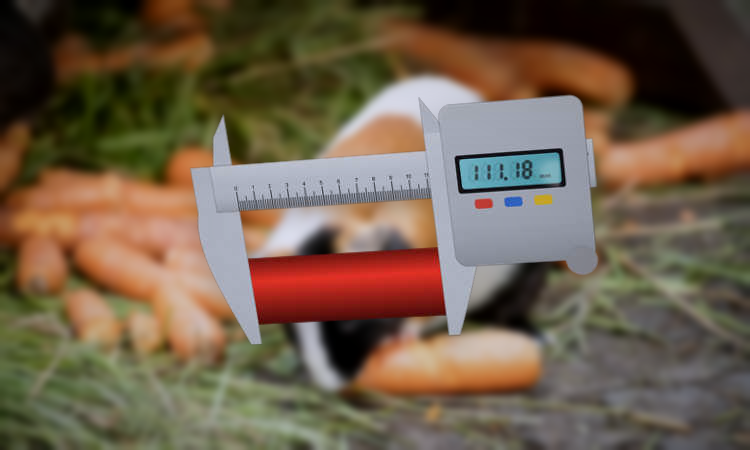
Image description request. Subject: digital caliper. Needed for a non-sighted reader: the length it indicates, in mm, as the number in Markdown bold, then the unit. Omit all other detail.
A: **111.18** mm
